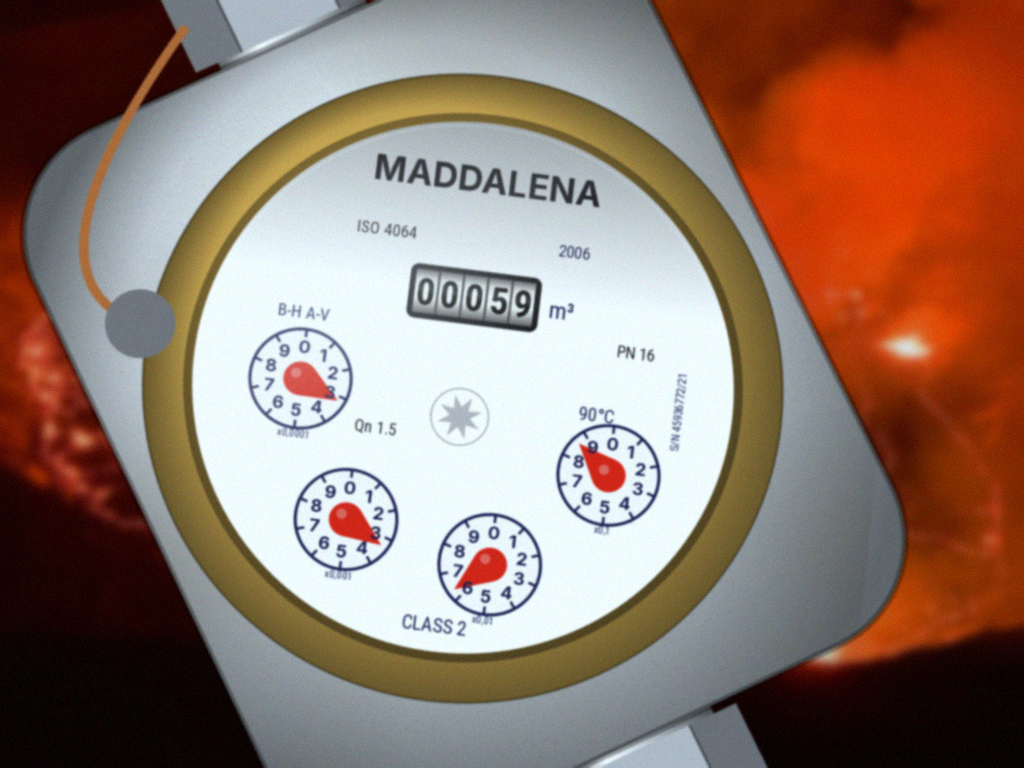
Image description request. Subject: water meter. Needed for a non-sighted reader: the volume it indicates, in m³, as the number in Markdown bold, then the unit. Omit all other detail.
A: **59.8633** m³
